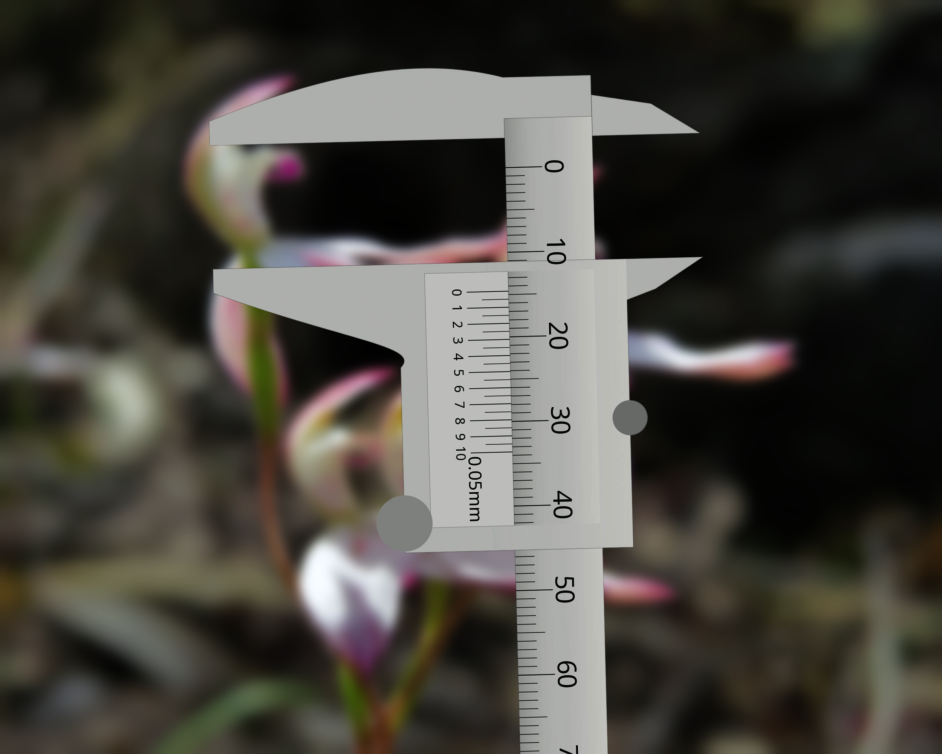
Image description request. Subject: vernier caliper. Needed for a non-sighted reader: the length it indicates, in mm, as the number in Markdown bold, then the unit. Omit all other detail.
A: **14.6** mm
